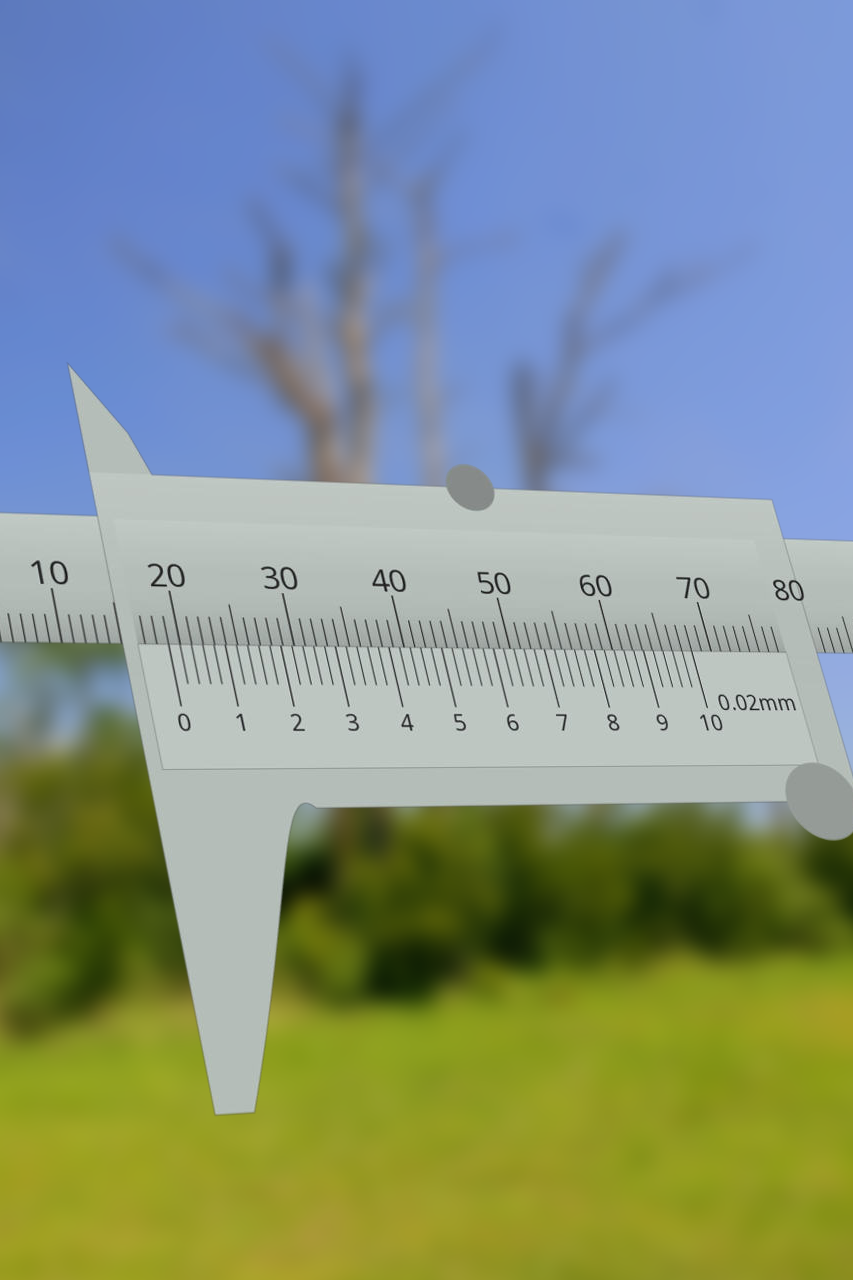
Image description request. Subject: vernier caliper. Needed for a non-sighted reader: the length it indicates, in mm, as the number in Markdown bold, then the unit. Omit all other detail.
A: **19.0** mm
